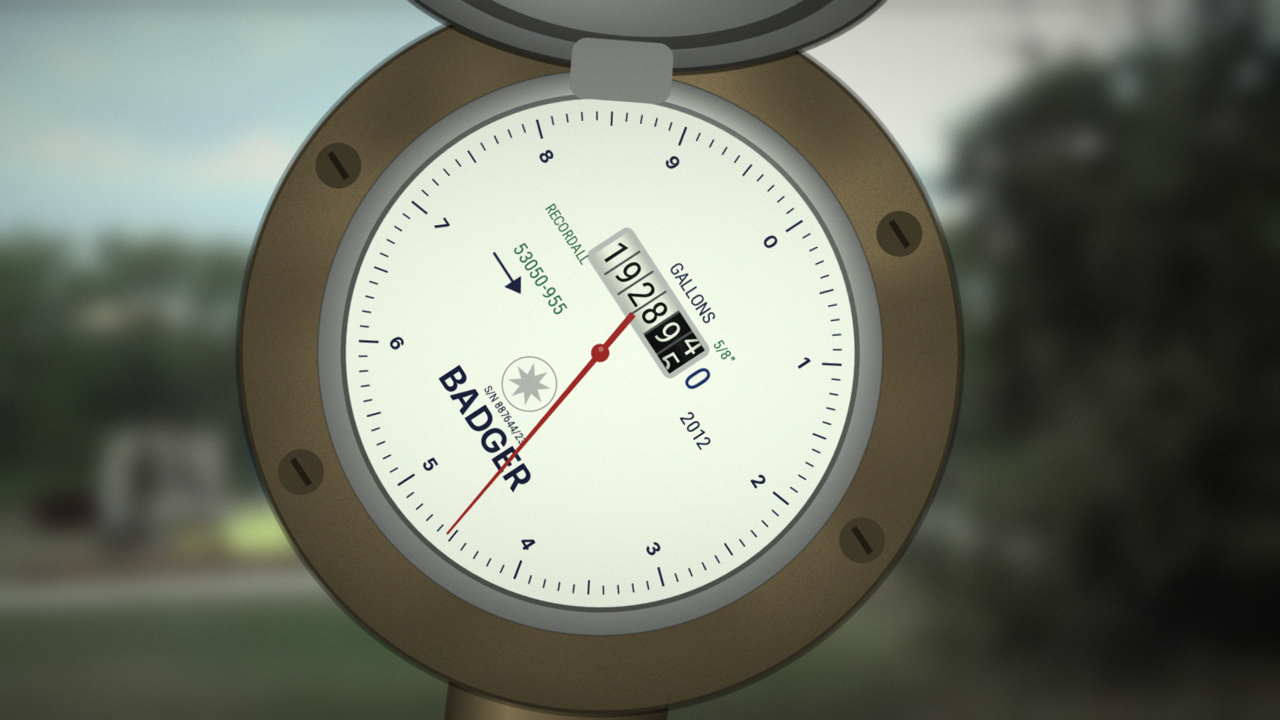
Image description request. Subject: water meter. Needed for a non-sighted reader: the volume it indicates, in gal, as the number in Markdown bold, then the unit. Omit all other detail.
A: **1928944.5** gal
